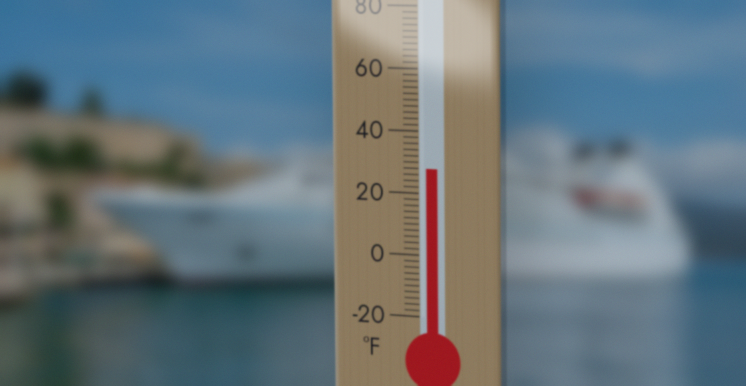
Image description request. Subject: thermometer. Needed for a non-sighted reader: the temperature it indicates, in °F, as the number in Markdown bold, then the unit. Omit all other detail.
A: **28** °F
